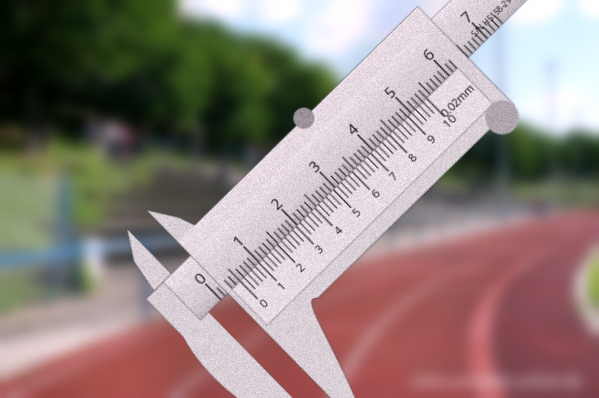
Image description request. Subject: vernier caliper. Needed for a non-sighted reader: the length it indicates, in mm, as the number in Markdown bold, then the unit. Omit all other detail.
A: **5.0** mm
